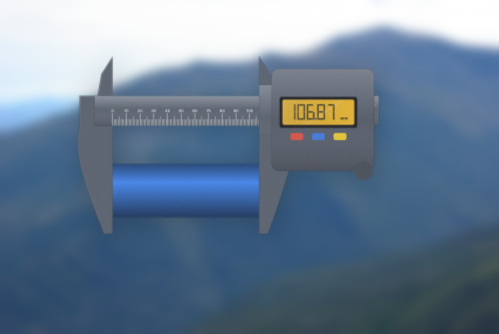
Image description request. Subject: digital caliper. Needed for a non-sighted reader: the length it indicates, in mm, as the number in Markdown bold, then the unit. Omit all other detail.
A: **106.87** mm
